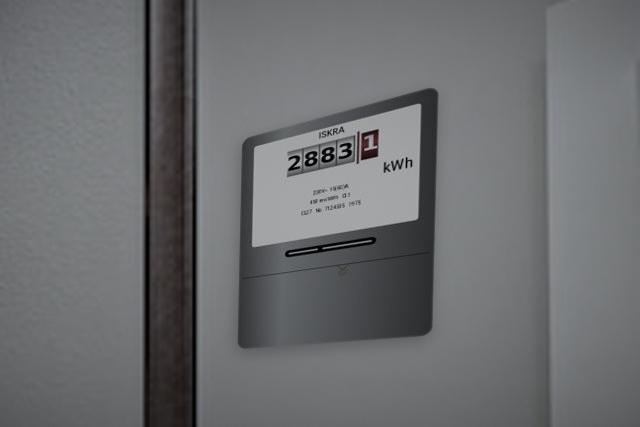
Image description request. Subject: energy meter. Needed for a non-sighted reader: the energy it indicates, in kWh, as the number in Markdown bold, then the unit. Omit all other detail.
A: **2883.1** kWh
